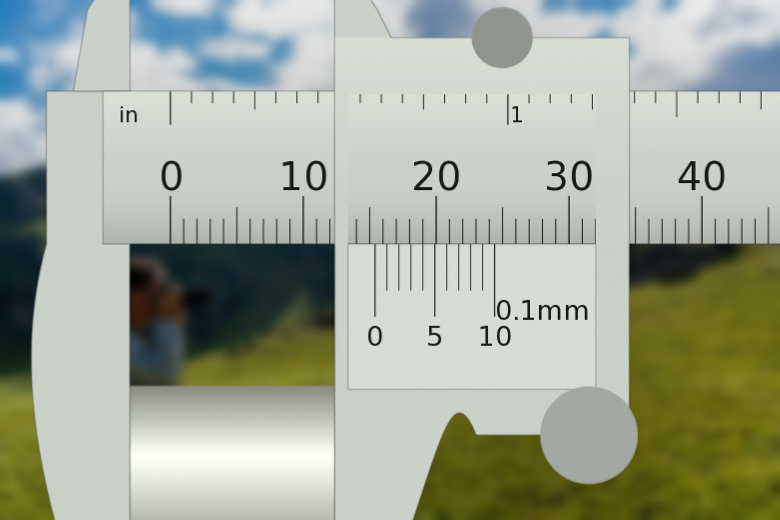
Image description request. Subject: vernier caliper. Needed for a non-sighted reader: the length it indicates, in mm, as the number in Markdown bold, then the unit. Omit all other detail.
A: **15.4** mm
